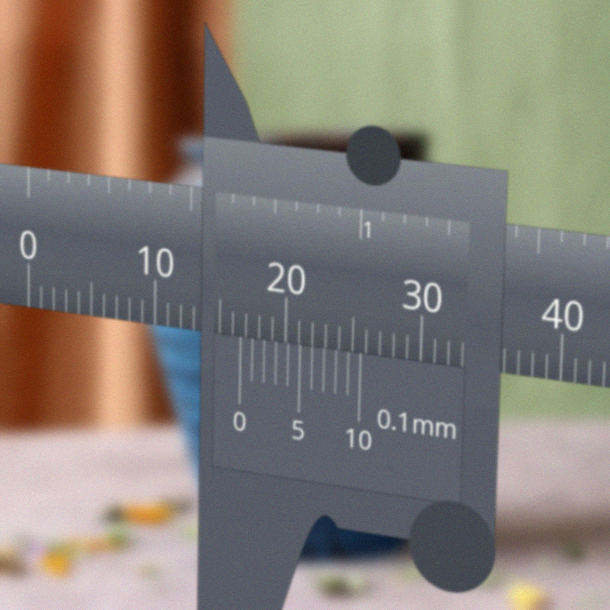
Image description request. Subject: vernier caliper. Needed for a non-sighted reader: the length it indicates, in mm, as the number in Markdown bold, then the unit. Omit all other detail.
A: **16.6** mm
